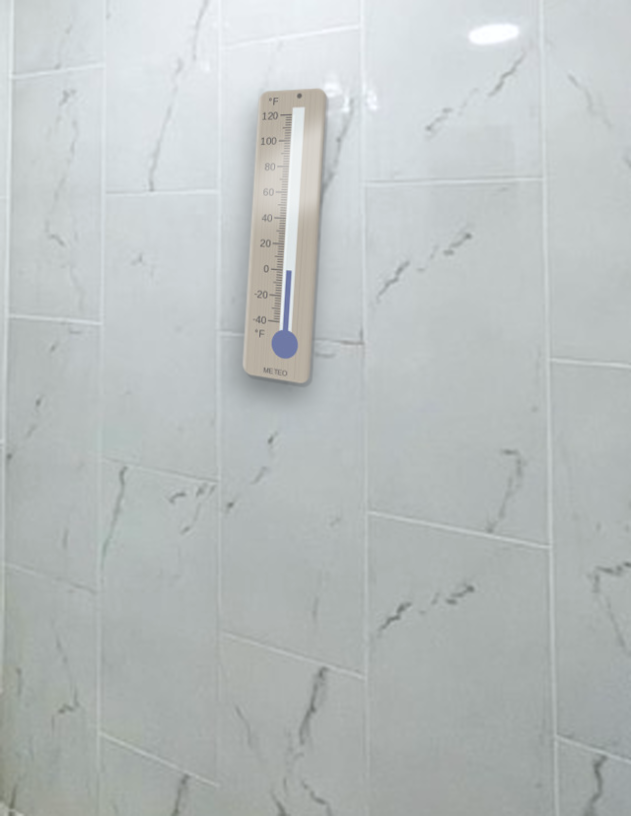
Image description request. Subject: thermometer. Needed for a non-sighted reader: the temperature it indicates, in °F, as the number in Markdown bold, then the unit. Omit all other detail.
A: **0** °F
